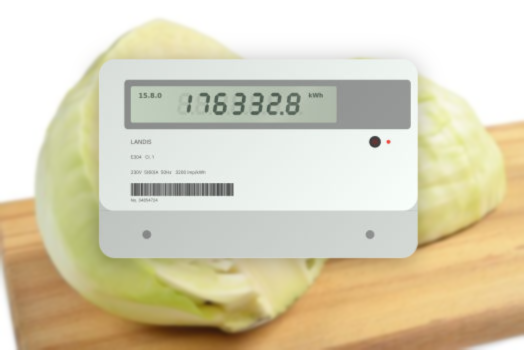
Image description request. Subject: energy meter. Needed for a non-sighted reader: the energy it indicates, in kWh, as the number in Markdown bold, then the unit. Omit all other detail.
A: **176332.8** kWh
